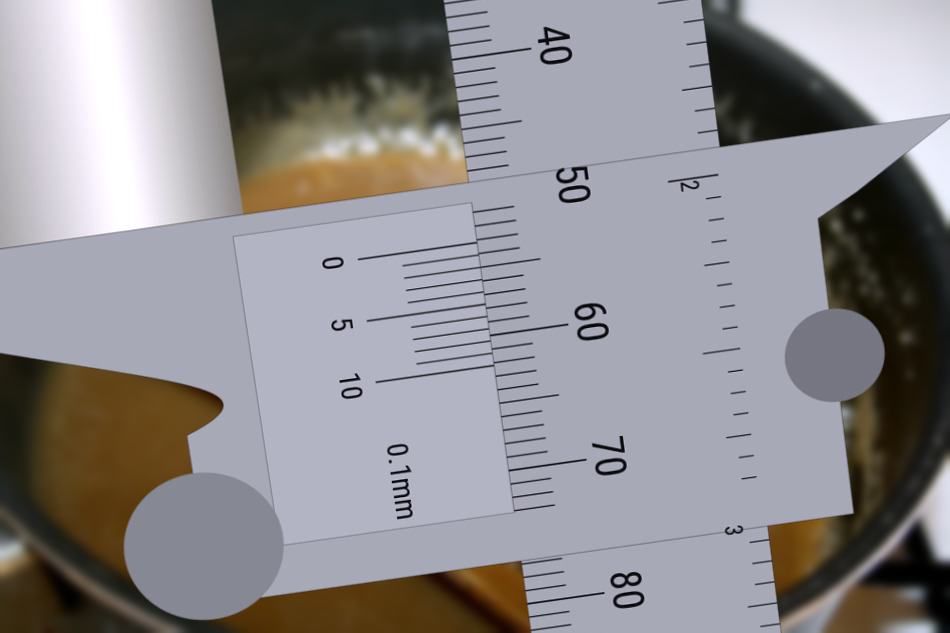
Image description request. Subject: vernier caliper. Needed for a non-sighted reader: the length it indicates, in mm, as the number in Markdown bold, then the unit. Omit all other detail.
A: **53.2** mm
